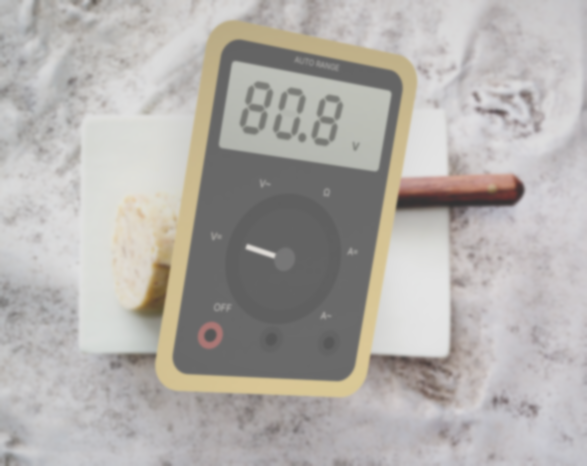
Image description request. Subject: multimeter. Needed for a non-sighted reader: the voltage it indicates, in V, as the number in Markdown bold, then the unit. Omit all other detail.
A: **80.8** V
